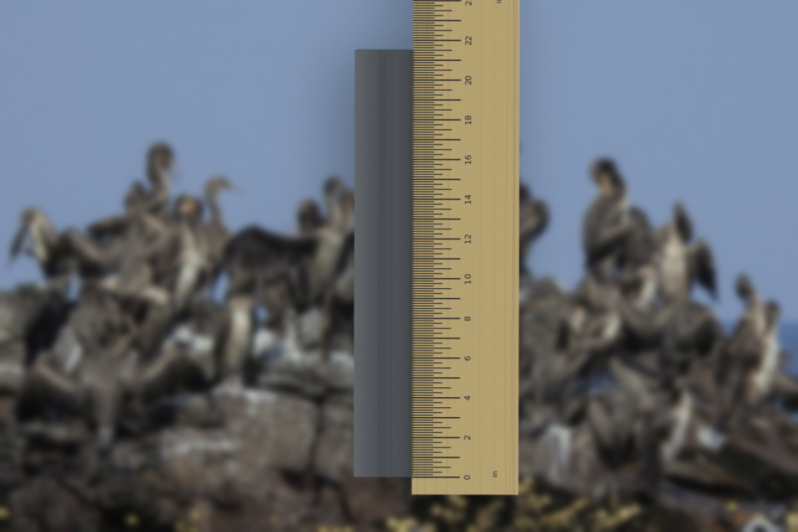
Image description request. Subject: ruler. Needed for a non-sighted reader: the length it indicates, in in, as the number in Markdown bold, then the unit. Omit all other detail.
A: **21.5** in
